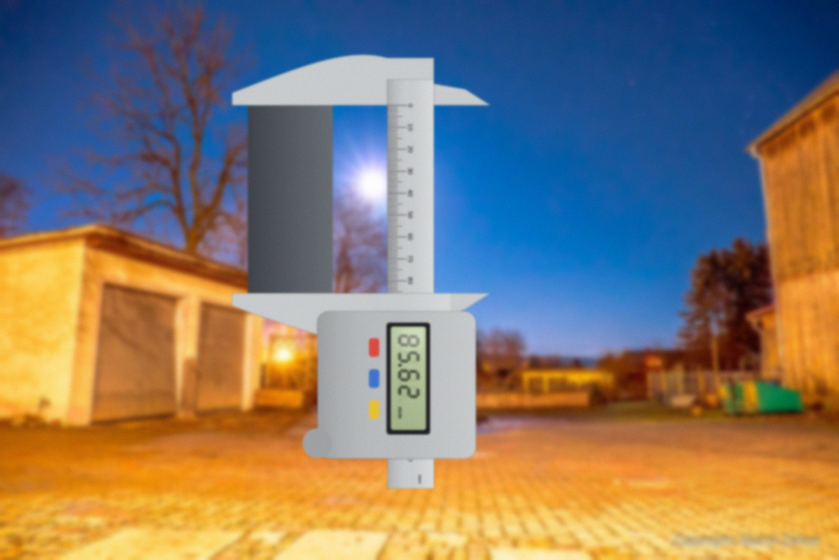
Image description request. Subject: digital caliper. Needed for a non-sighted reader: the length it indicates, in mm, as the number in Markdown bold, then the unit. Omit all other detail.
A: **85.62** mm
